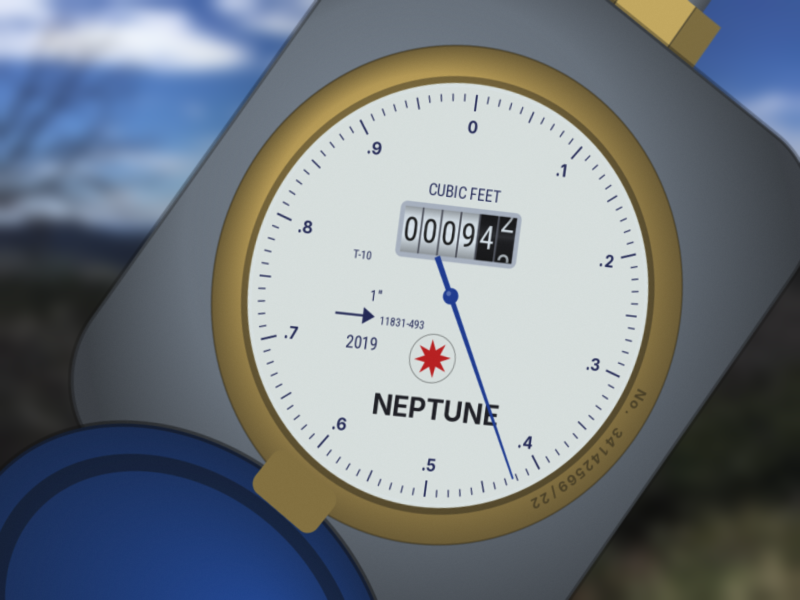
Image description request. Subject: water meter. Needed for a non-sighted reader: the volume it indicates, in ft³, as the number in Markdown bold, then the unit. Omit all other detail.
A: **942.42** ft³
